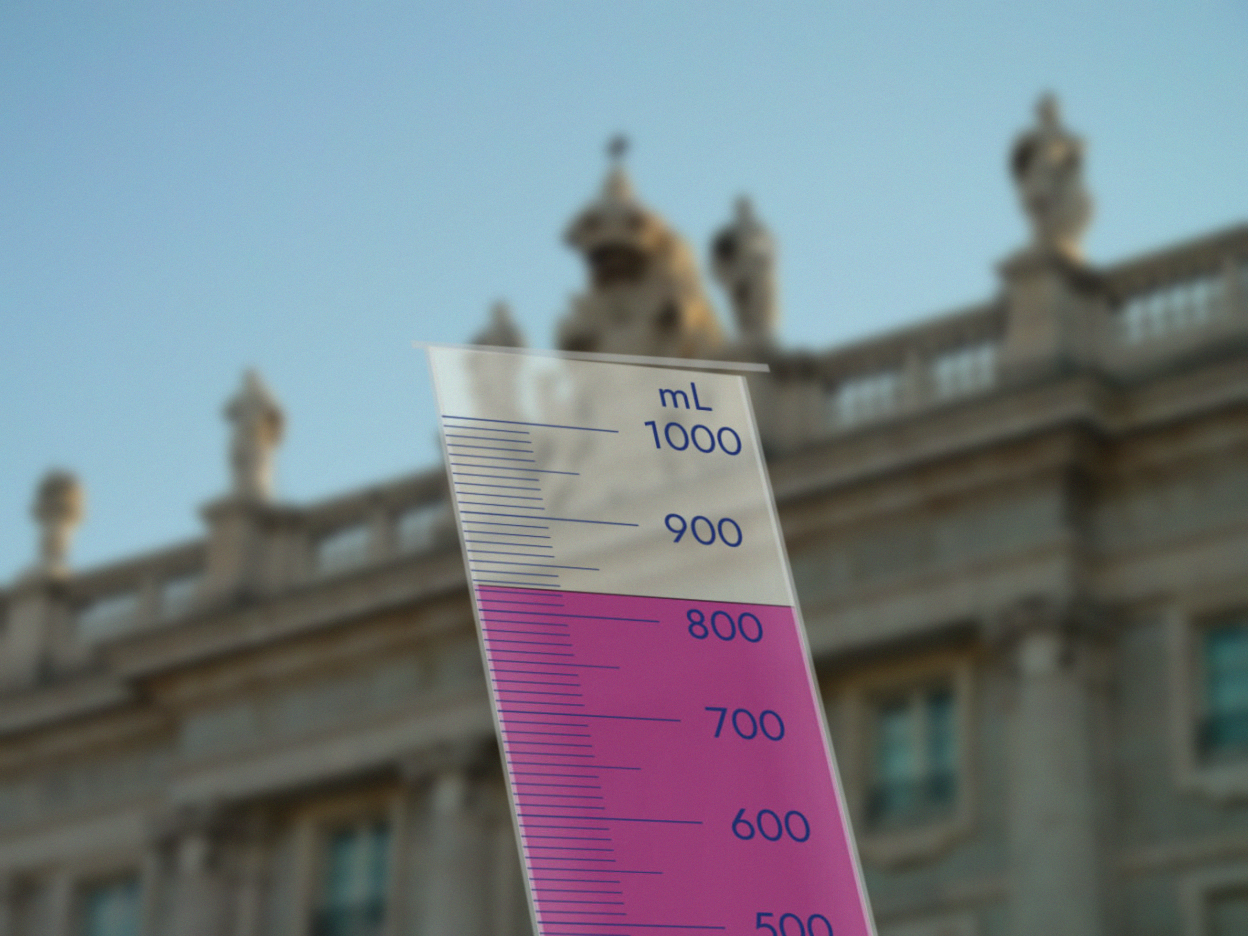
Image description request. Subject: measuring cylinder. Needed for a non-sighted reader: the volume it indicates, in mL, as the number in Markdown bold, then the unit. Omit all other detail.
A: **825** mL
